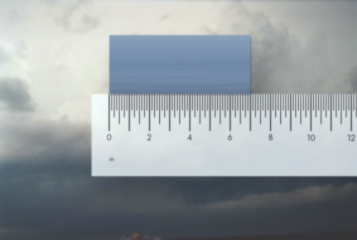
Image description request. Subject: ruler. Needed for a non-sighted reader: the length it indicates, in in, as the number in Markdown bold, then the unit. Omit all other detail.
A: **7** in
